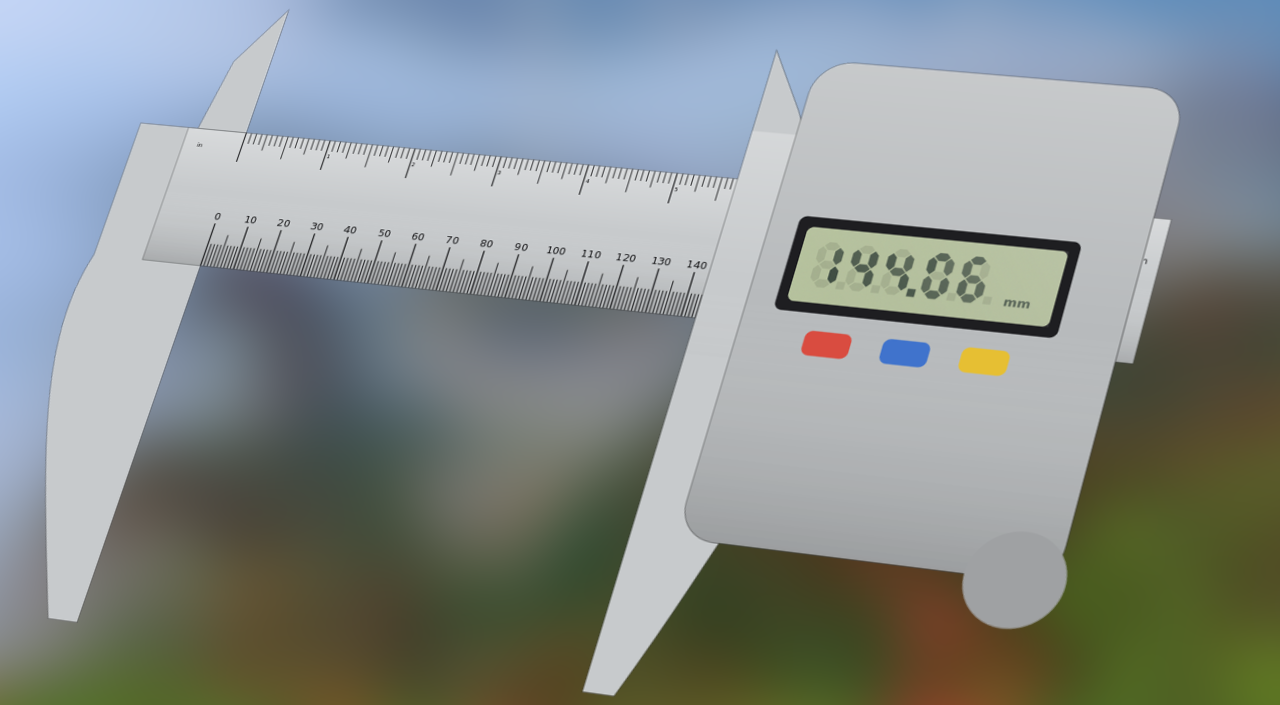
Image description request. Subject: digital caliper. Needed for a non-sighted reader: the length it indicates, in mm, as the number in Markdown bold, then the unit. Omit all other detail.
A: **144.06** mm
